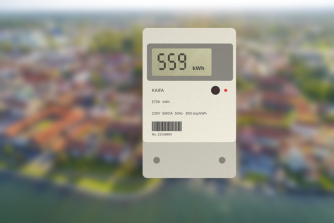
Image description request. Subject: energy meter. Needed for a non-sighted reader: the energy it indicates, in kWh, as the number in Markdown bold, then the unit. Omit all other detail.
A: **559** kWh
